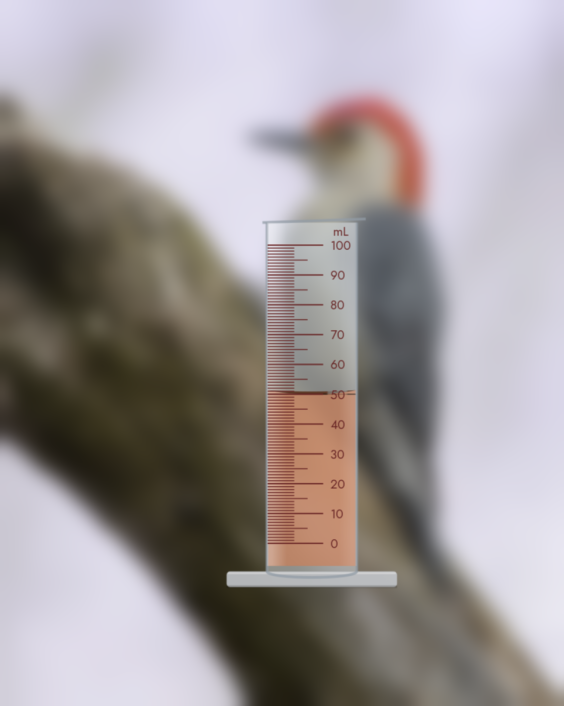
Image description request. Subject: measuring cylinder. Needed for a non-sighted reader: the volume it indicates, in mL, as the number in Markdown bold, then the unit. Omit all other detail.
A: **50** mL
